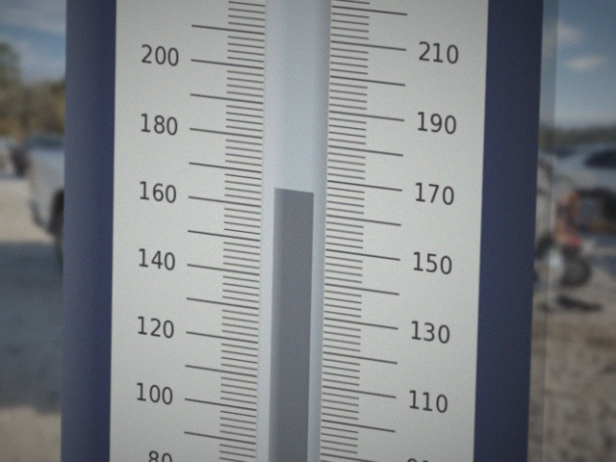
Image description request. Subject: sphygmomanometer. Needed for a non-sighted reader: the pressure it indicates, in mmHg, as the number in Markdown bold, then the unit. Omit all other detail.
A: **166** mmHg
